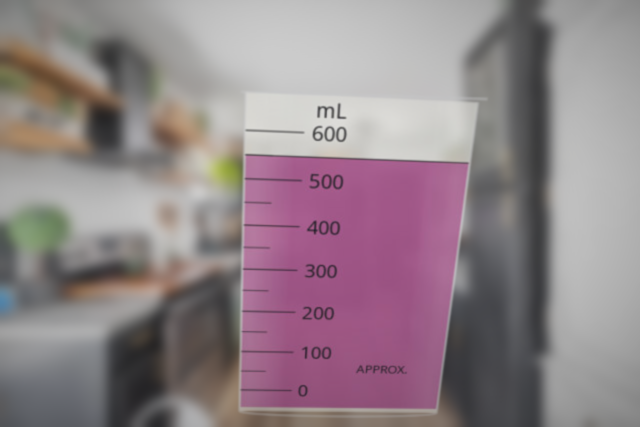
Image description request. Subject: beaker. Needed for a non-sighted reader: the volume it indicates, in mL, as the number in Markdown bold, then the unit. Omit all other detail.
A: **550** mL
